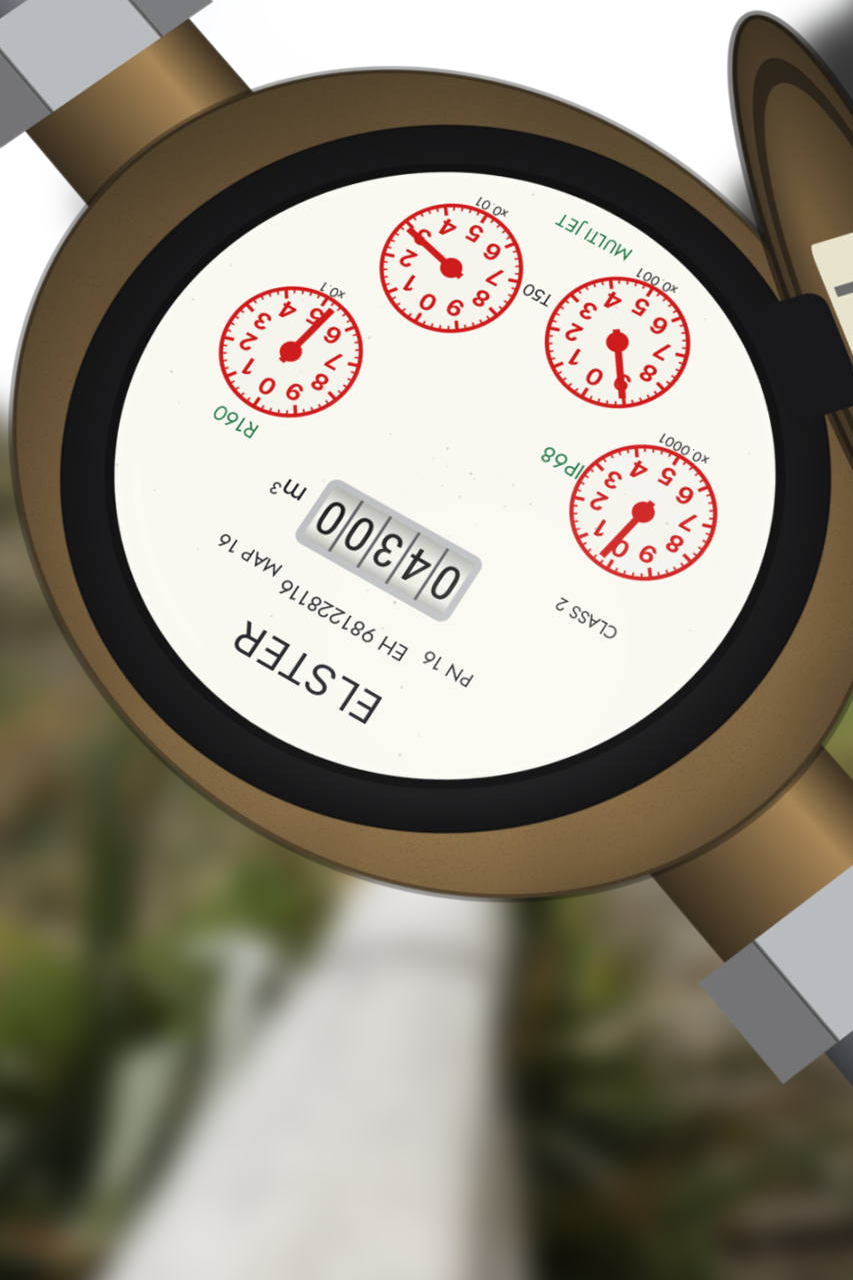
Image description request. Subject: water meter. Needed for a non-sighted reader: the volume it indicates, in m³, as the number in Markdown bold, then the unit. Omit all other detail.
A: **4300.5290** m³
